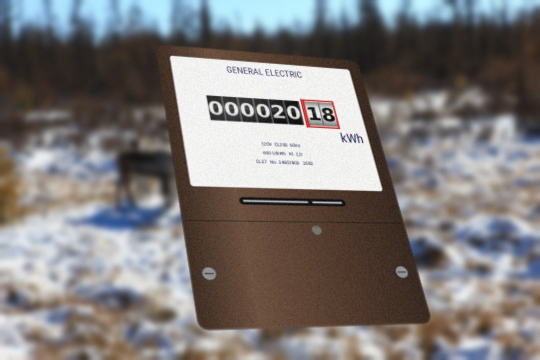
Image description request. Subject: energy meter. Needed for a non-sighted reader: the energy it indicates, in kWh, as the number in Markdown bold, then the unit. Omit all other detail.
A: **20.18** kWh
